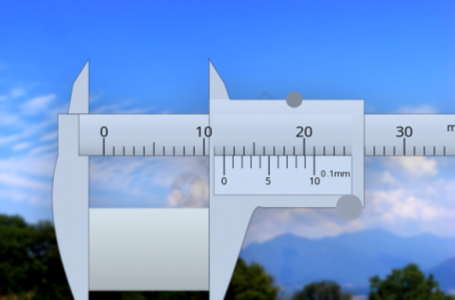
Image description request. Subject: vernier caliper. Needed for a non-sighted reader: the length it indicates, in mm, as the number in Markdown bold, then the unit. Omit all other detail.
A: **12.0** mm
